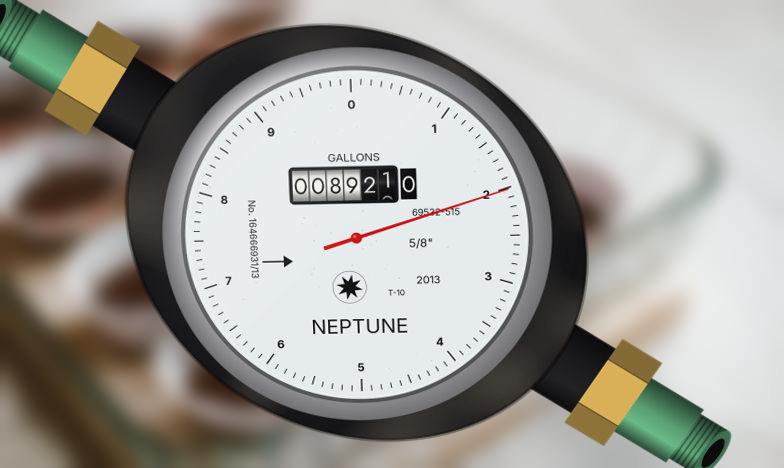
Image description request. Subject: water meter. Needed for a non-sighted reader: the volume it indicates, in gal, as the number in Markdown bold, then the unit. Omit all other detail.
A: **89212.0** gal
